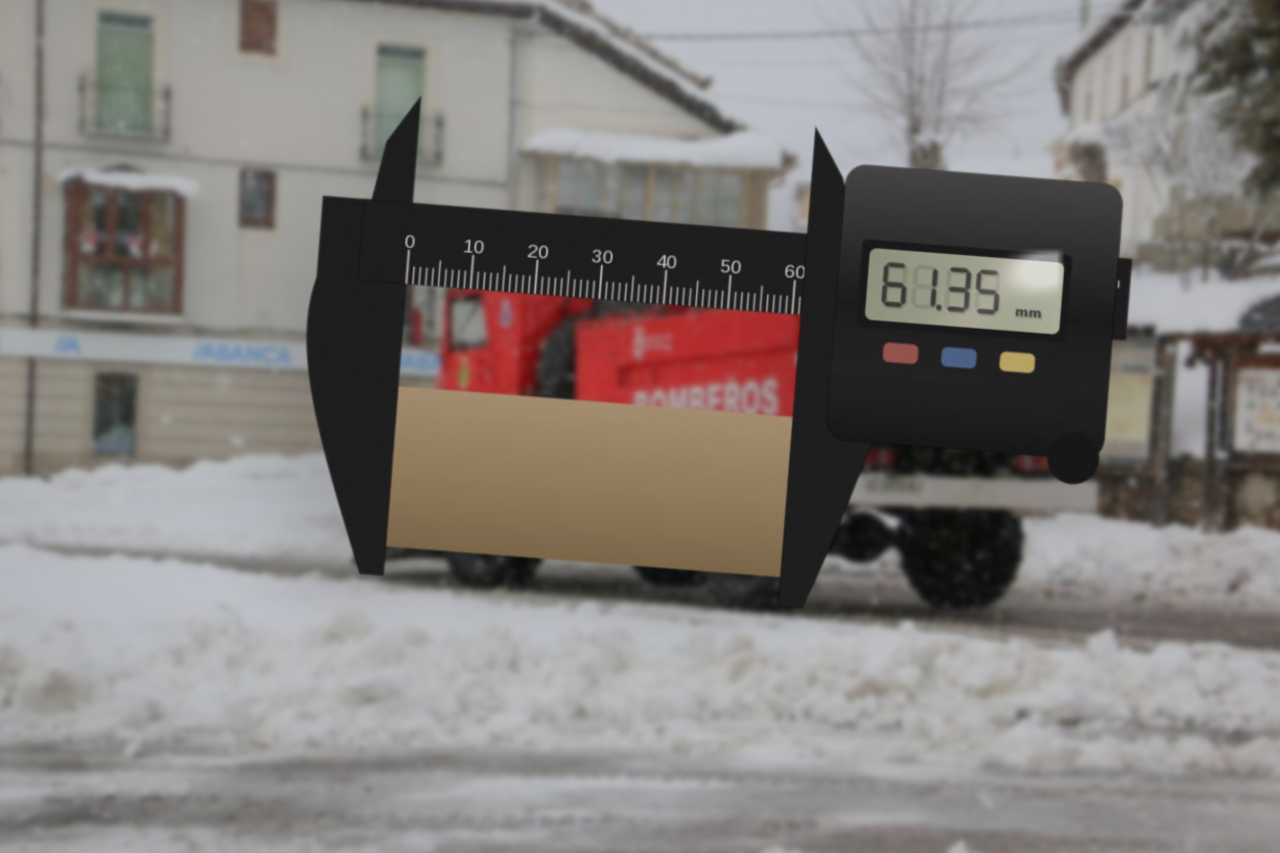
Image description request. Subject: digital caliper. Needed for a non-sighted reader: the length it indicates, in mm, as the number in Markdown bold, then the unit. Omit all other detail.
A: **61.35** mm
